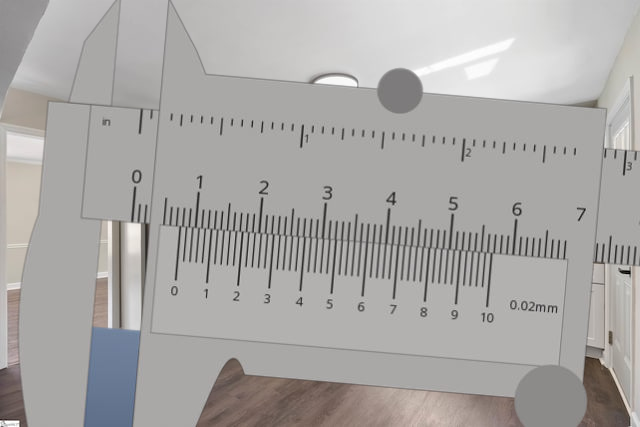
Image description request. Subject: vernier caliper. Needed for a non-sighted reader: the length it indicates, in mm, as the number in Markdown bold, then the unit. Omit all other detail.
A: **7.6** mm
